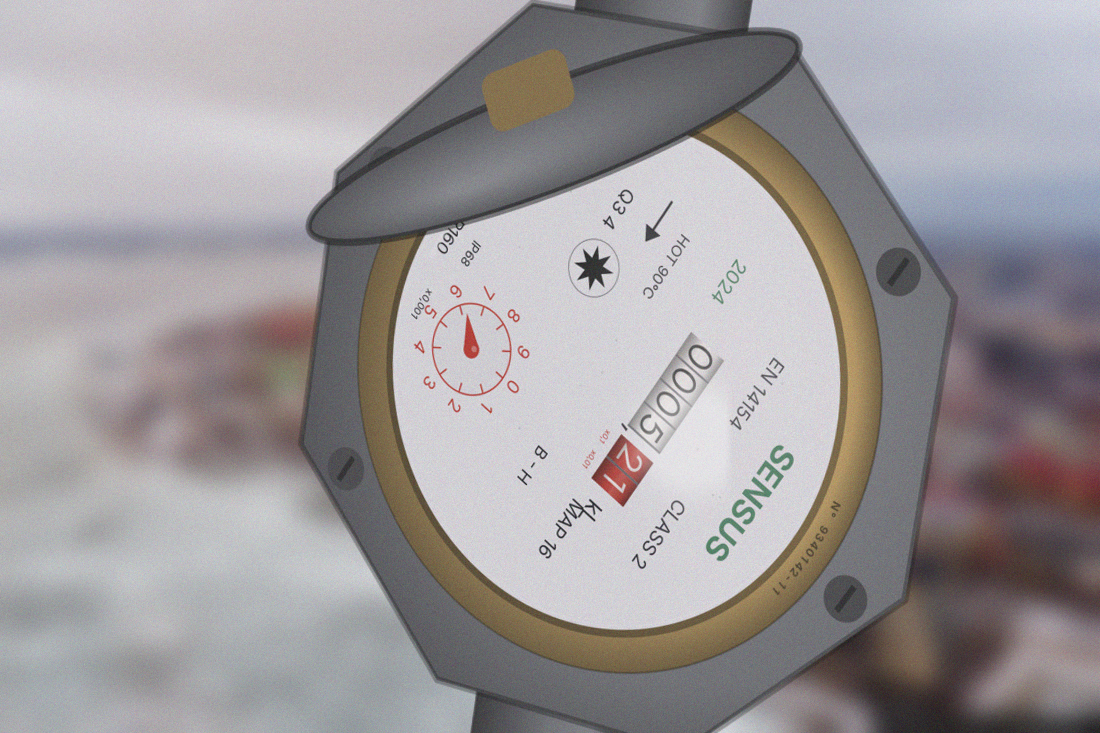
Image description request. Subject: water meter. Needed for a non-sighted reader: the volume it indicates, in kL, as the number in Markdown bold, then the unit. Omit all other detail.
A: **5.216** kL
